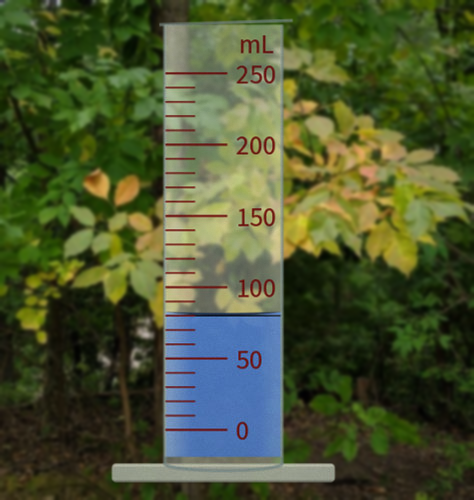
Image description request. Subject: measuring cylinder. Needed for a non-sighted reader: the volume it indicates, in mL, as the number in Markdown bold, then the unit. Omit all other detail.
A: **80** mL
